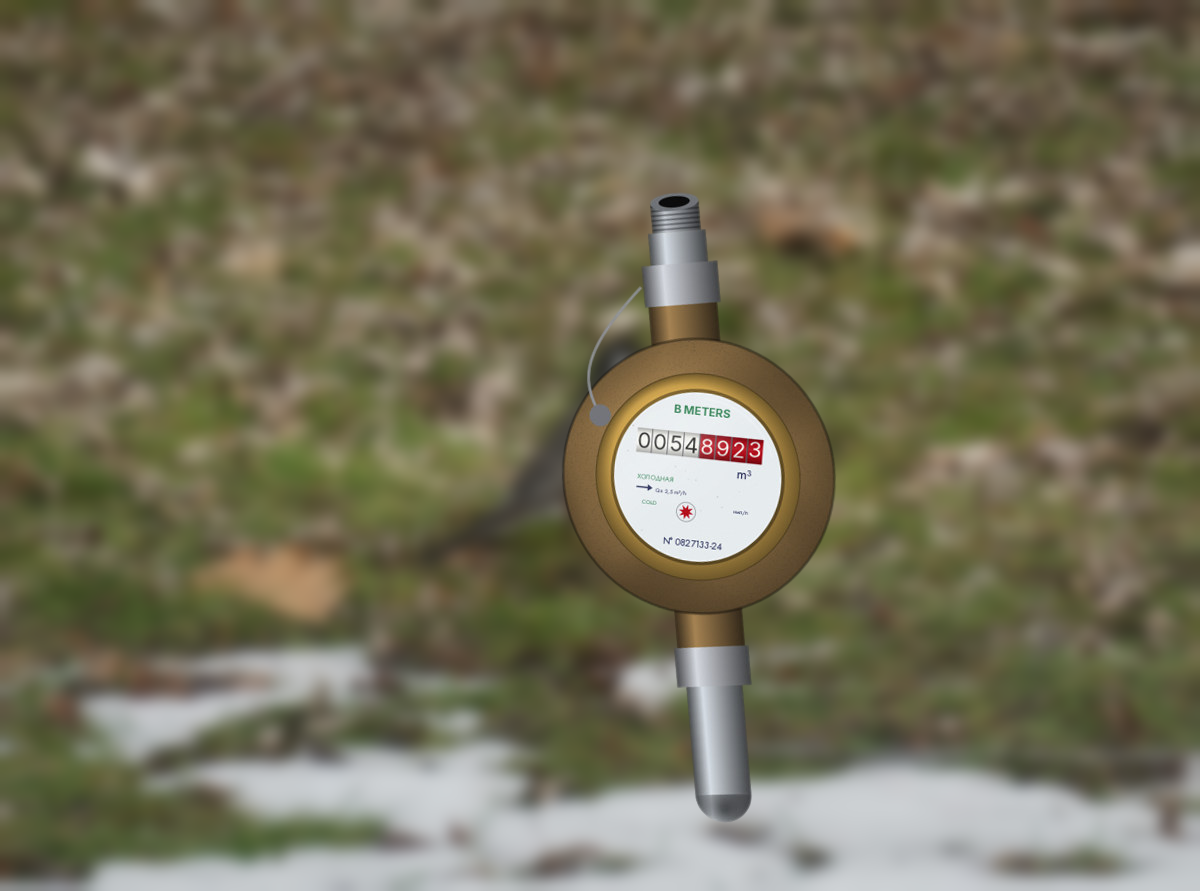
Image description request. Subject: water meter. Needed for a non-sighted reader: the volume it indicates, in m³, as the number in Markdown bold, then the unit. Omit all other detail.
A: **54.8923** m³
